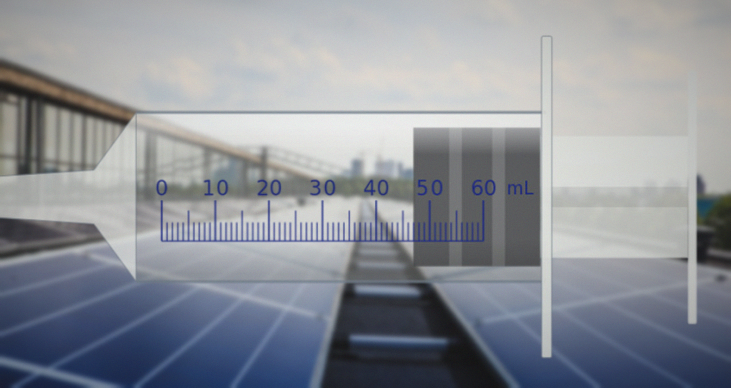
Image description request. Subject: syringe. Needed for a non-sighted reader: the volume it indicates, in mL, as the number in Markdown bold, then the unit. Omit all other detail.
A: **47** mL
